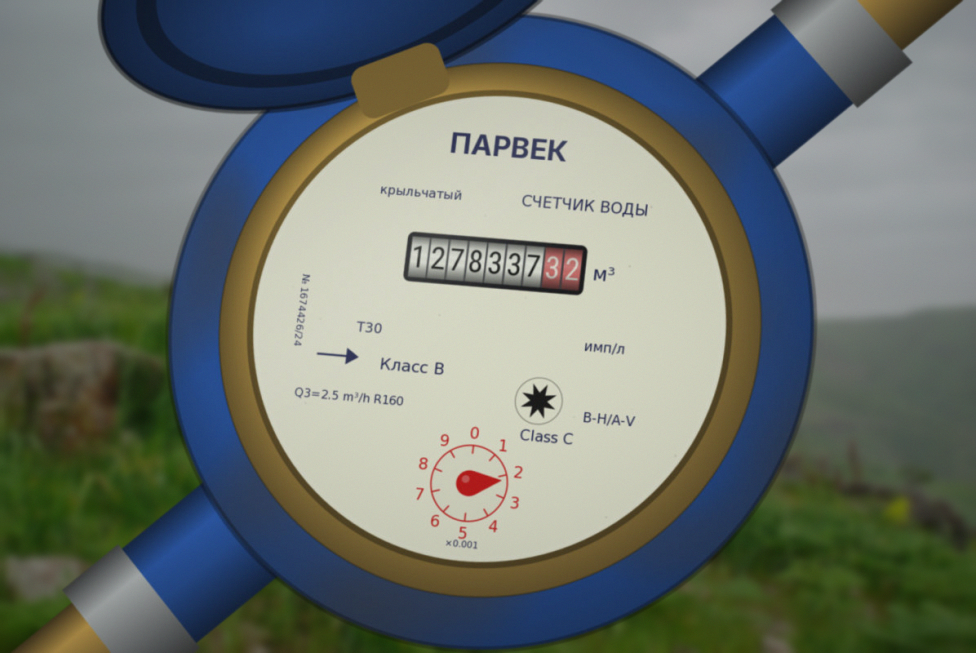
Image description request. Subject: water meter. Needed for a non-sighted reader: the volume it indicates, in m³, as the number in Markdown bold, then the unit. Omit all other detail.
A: **1278337.322** m³
